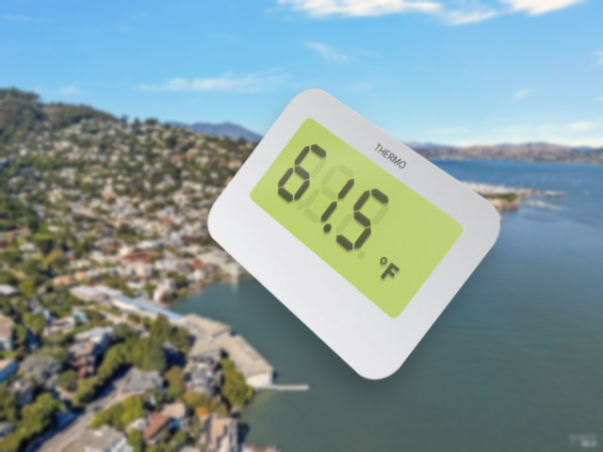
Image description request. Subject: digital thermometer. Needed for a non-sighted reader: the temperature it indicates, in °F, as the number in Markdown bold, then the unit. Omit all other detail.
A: **61.5** °F
